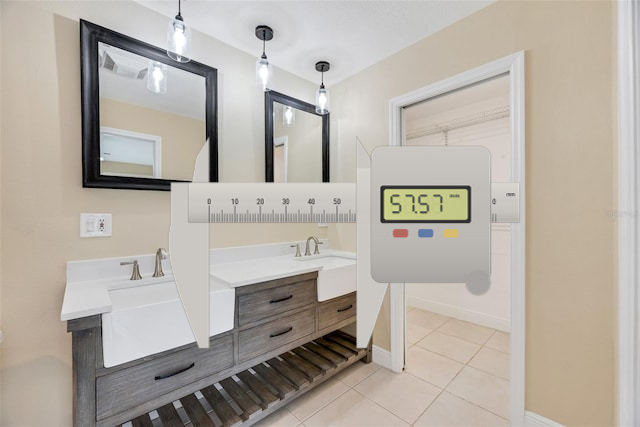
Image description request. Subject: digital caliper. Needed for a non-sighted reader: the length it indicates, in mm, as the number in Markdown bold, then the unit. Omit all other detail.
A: **57.57** mm
